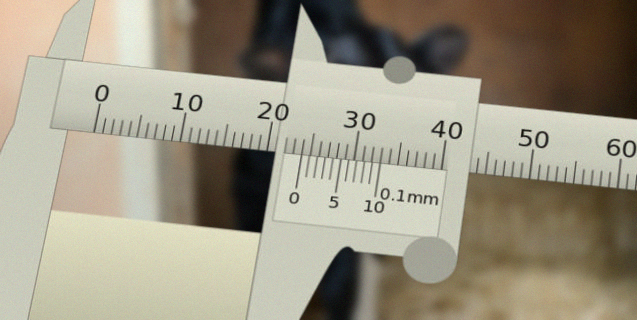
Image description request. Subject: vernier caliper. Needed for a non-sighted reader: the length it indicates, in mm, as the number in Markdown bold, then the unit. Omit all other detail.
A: **24.0** mm
